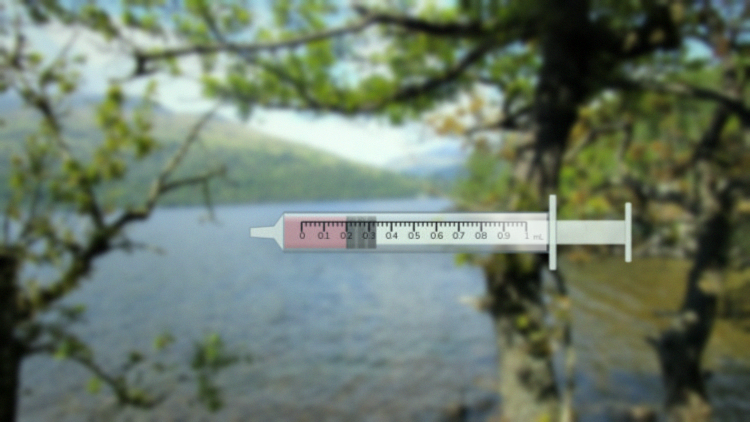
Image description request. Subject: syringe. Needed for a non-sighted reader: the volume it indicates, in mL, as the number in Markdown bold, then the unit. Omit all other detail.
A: **0.2** mL
